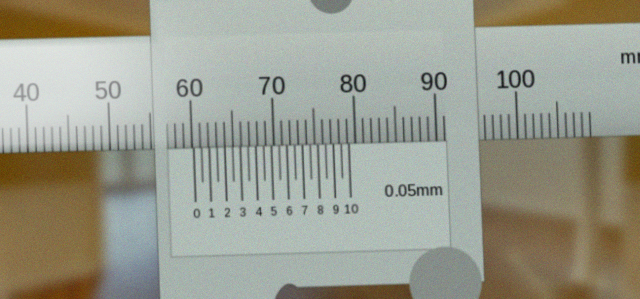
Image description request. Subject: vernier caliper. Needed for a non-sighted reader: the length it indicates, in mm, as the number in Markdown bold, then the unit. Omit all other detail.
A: **60.2** mm
